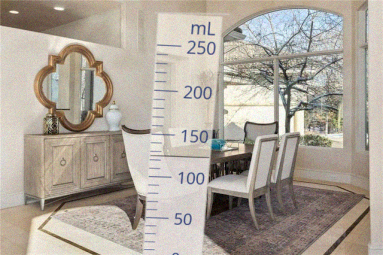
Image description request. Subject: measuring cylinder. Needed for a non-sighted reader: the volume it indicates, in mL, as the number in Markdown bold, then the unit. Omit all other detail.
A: **125** mL
